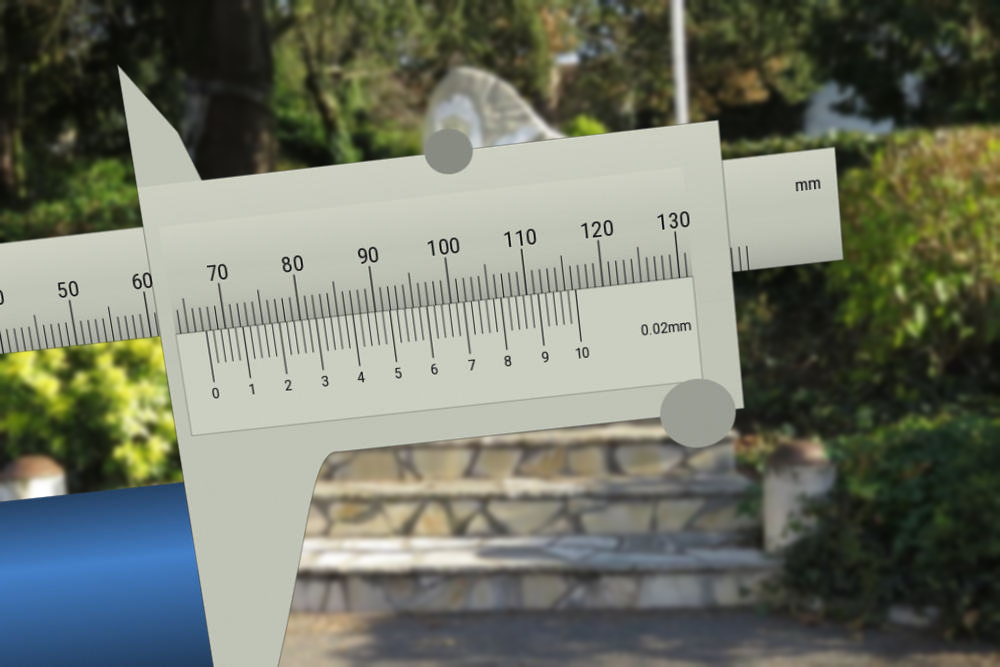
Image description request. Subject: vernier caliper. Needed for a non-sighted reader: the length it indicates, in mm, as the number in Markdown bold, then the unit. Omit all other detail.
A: **67.4** mm
